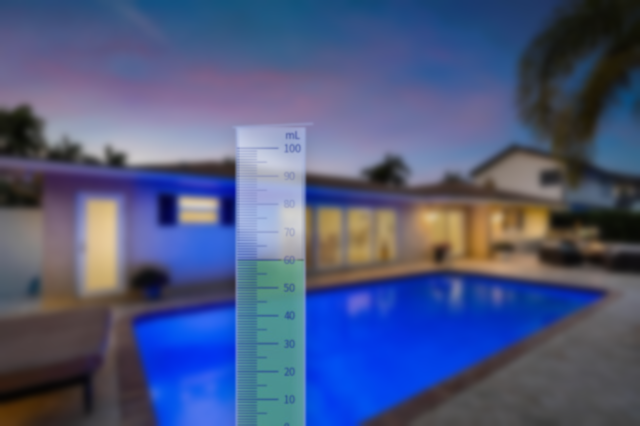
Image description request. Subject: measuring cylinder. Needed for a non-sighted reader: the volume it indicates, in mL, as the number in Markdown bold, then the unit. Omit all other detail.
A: **60** mL
